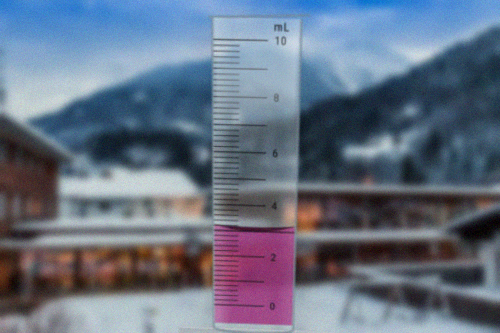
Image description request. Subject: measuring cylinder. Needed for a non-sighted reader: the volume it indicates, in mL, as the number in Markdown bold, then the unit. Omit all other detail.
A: **3** mL
